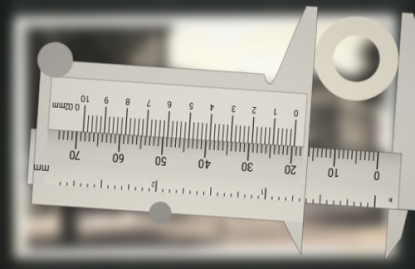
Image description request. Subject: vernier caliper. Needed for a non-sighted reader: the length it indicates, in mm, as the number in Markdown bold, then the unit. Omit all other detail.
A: **19.5** mm
